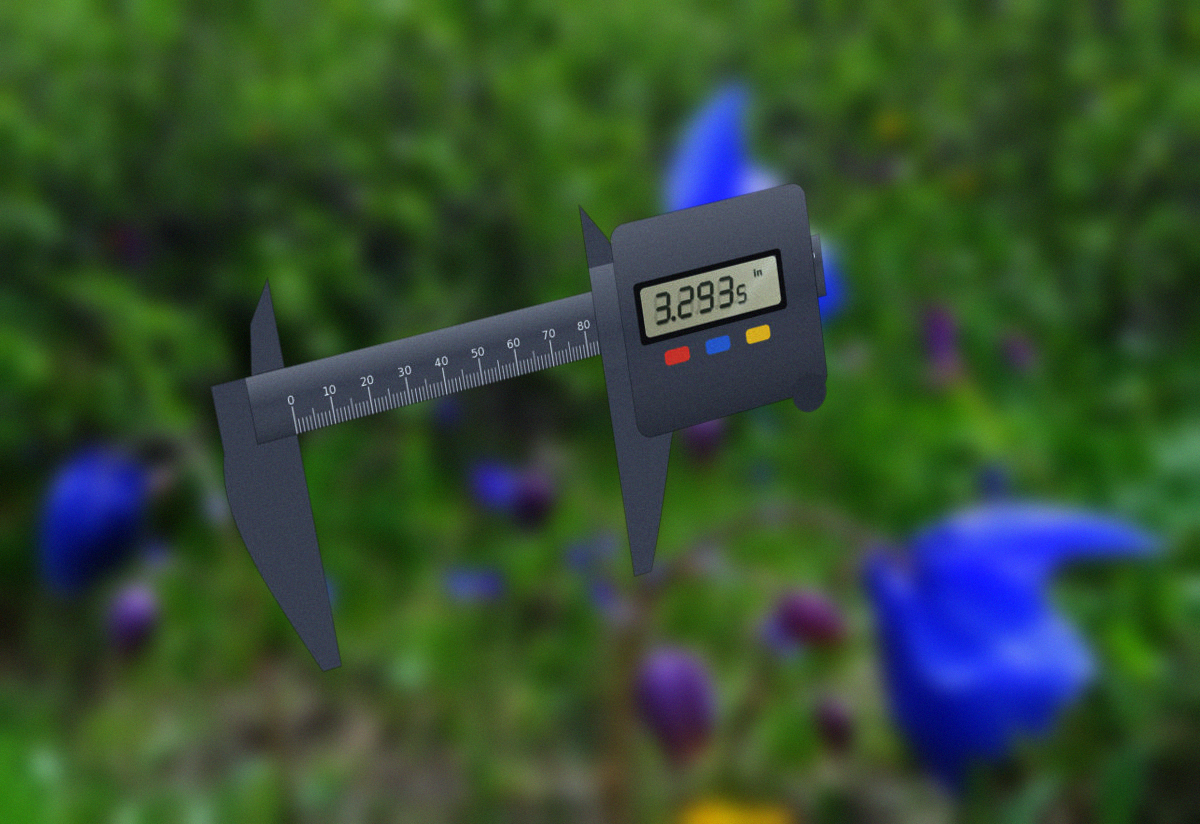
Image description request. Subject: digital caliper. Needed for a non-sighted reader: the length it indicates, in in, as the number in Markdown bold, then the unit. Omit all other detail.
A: **3.2935** in
